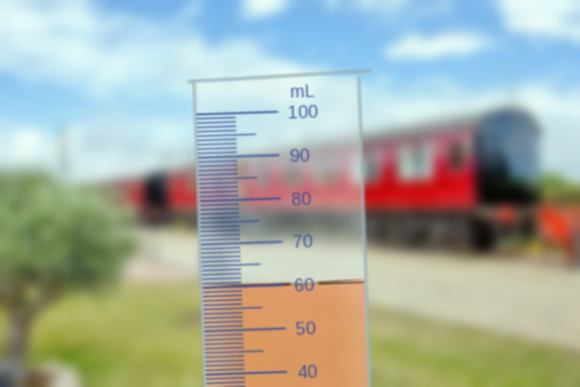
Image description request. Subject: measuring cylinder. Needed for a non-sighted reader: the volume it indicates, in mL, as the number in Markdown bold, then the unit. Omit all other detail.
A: **60** mL
